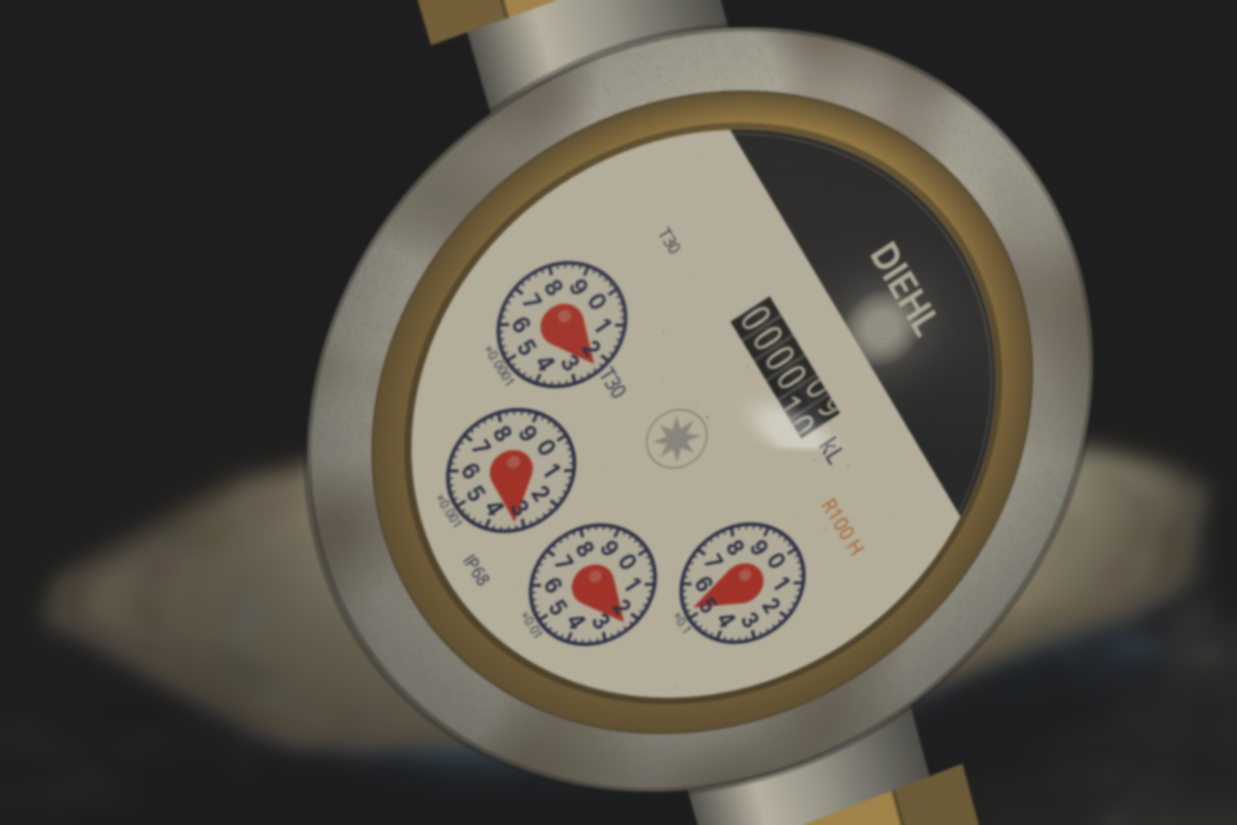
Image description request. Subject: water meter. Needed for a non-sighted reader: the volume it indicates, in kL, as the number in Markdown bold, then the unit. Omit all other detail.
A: **9.5232** kL
